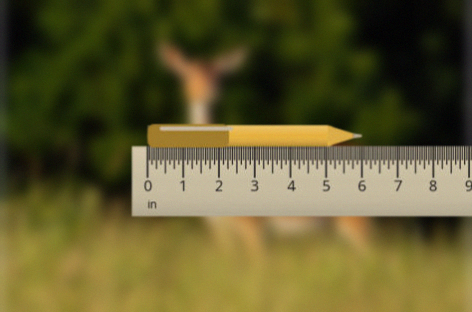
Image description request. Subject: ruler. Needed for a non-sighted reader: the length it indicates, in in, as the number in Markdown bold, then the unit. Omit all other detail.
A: **6** in
